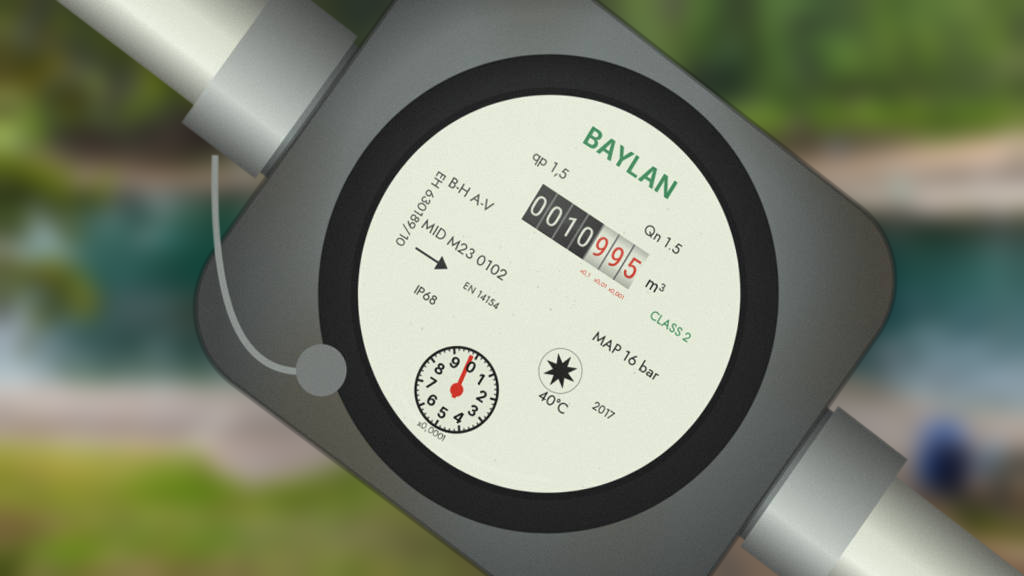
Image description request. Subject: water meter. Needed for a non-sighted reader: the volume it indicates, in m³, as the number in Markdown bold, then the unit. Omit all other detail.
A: **10.9949** m³
